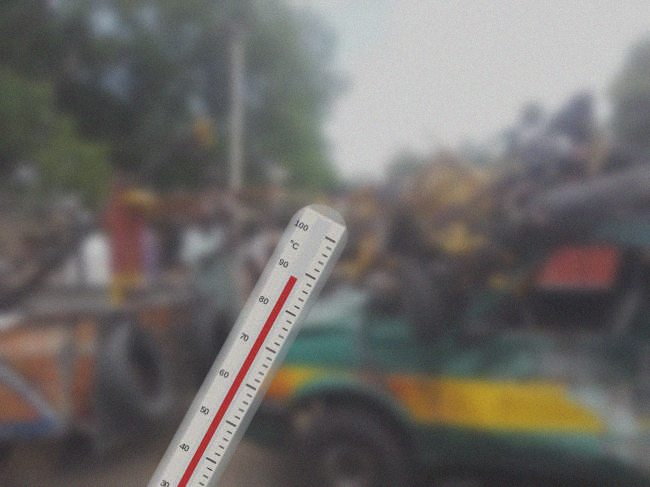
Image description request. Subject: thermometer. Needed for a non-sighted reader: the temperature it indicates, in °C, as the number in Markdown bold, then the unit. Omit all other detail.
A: **88** °C
